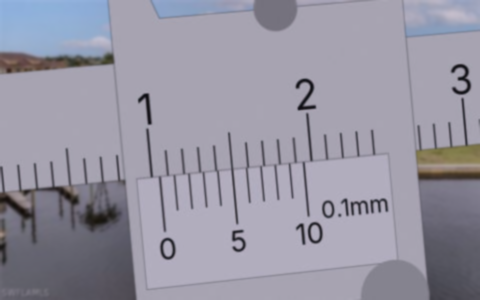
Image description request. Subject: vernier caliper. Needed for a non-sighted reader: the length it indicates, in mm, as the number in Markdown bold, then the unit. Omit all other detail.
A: **10.5** mm
